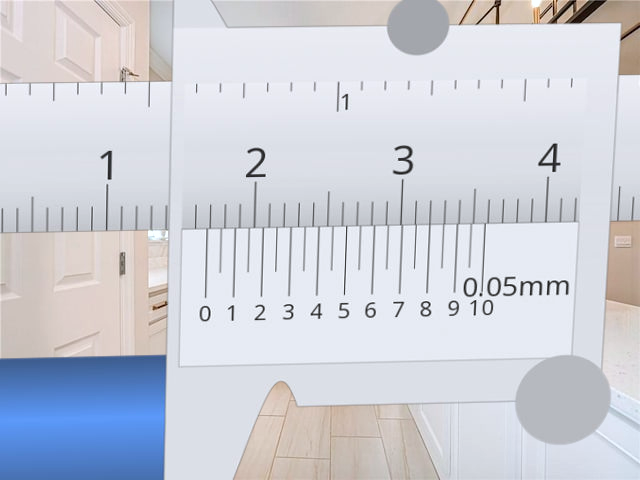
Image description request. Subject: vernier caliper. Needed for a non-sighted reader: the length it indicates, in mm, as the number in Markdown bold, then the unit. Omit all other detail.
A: **16.8** mm
